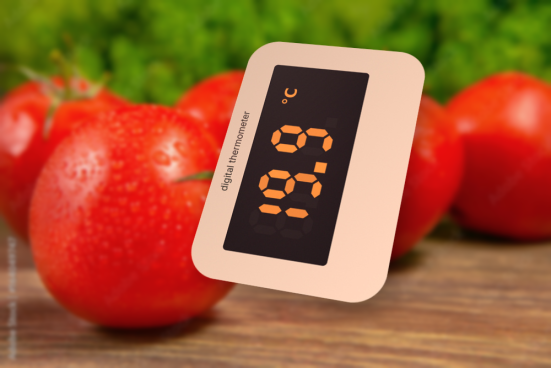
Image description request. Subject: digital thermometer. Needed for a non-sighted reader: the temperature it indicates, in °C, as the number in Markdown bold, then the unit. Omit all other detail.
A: **19.9** °C
